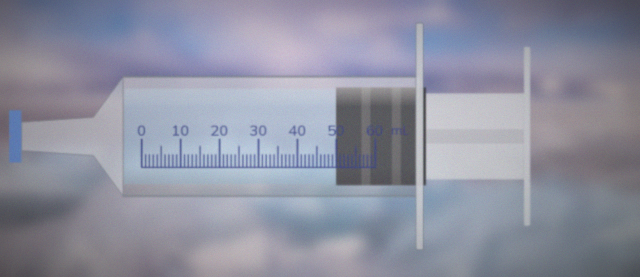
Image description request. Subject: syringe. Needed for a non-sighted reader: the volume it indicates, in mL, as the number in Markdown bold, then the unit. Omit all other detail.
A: **50** mL
